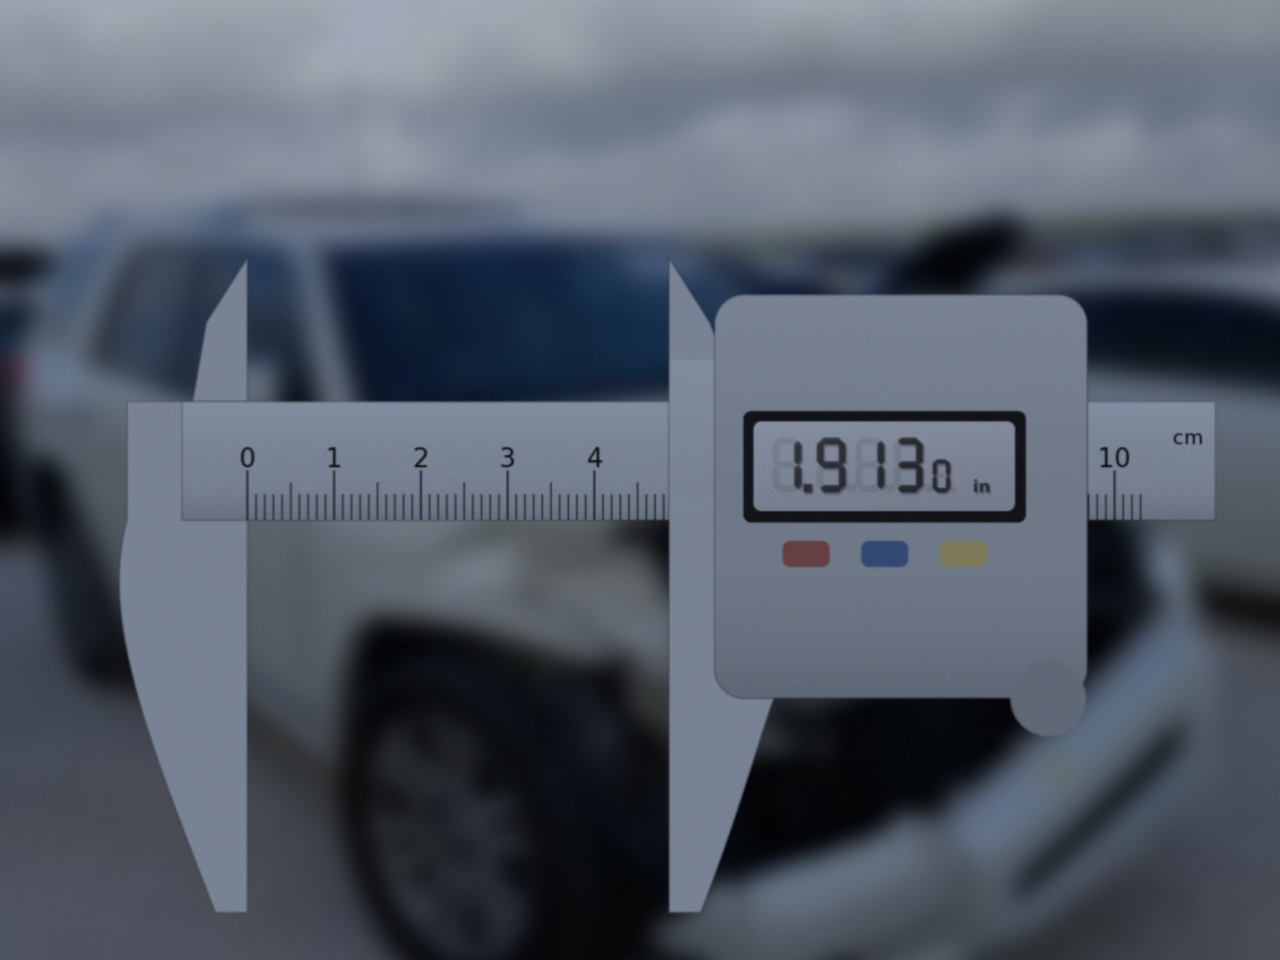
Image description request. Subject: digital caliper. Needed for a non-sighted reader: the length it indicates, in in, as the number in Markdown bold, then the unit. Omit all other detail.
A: **1.9130** in
